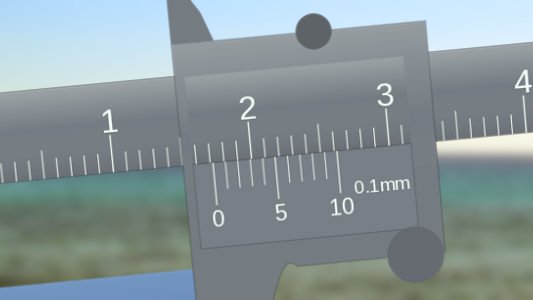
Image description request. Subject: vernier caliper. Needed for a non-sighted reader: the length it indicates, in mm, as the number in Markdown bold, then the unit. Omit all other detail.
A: **17.2** mm
